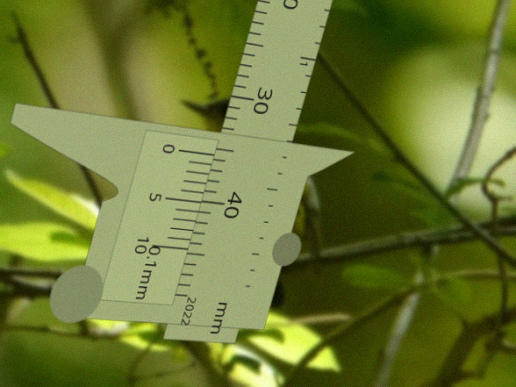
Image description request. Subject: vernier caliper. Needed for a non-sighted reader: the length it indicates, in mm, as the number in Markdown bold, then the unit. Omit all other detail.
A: **35.6** mm
